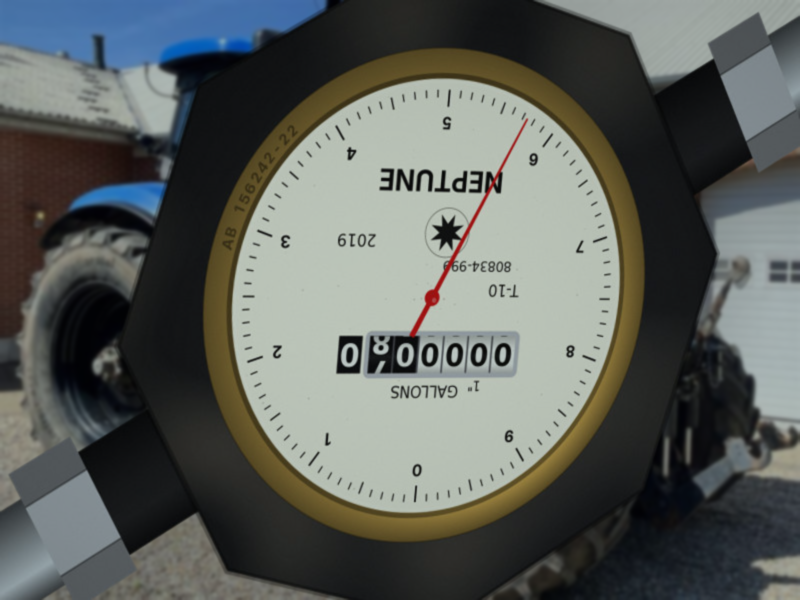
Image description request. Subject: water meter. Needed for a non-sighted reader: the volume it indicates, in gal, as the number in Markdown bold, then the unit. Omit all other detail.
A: **75.7** gal
